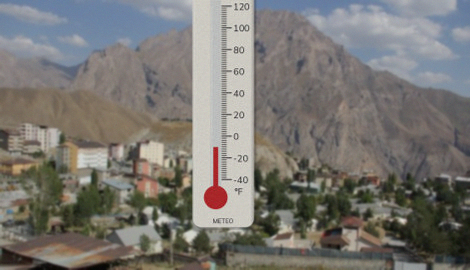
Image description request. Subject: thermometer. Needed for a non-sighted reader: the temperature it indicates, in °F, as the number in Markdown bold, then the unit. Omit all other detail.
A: **-10** °F
